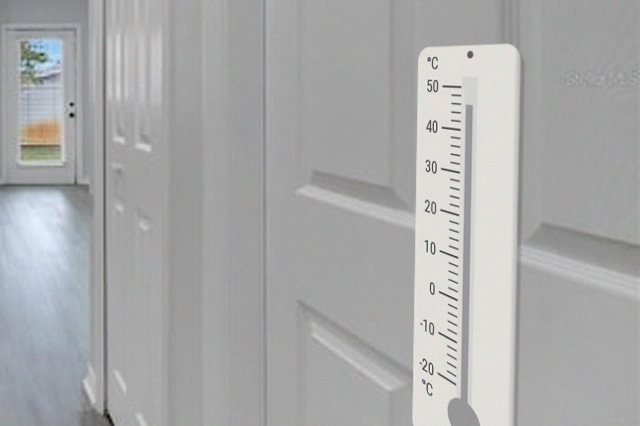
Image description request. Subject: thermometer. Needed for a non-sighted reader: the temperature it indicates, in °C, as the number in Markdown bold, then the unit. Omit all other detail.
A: **46** °C
